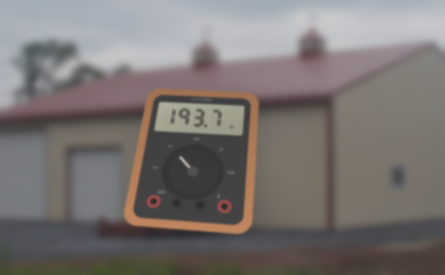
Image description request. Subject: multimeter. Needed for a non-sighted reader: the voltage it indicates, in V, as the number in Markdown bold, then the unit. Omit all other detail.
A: **193.7** V
